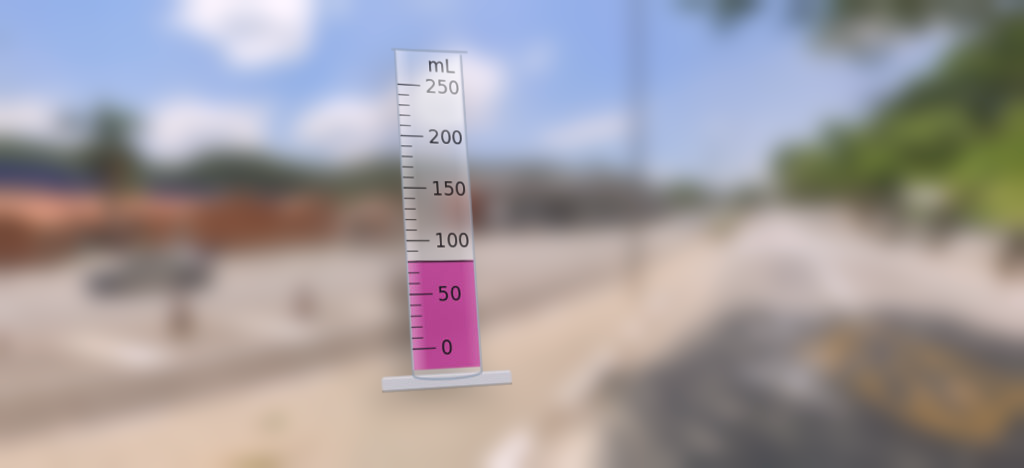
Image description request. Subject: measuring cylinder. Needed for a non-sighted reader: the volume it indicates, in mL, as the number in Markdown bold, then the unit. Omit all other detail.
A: **80** mL
